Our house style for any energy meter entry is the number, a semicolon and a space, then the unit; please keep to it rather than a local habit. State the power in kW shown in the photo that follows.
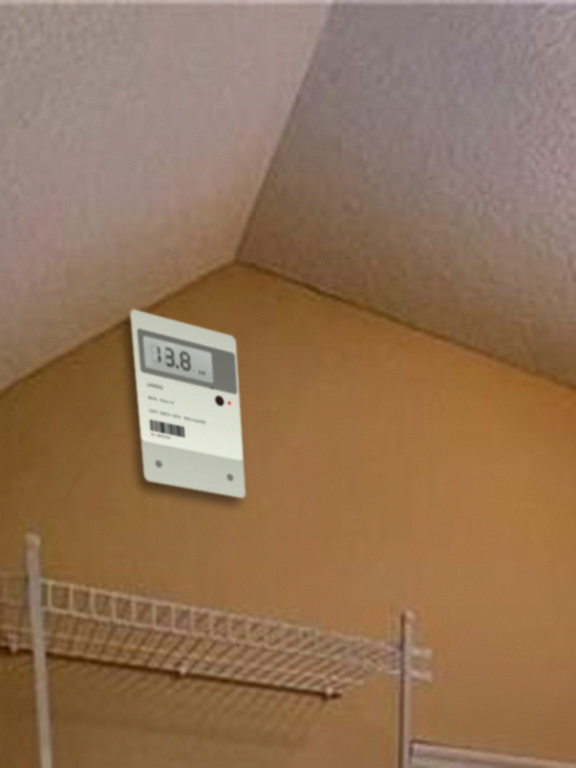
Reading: 13.8; kW
